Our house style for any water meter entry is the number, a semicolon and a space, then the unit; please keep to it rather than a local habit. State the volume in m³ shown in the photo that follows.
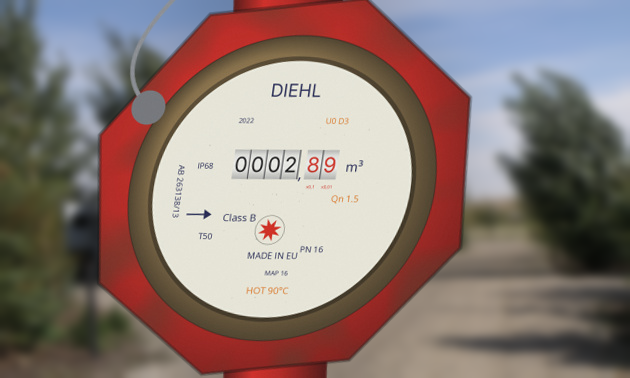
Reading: 2.89; m³
